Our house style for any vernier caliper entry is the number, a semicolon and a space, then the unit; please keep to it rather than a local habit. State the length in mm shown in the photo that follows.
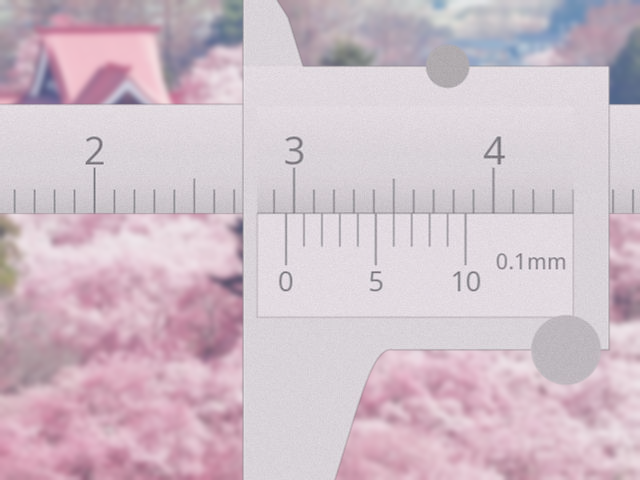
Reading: 29.6; mm
